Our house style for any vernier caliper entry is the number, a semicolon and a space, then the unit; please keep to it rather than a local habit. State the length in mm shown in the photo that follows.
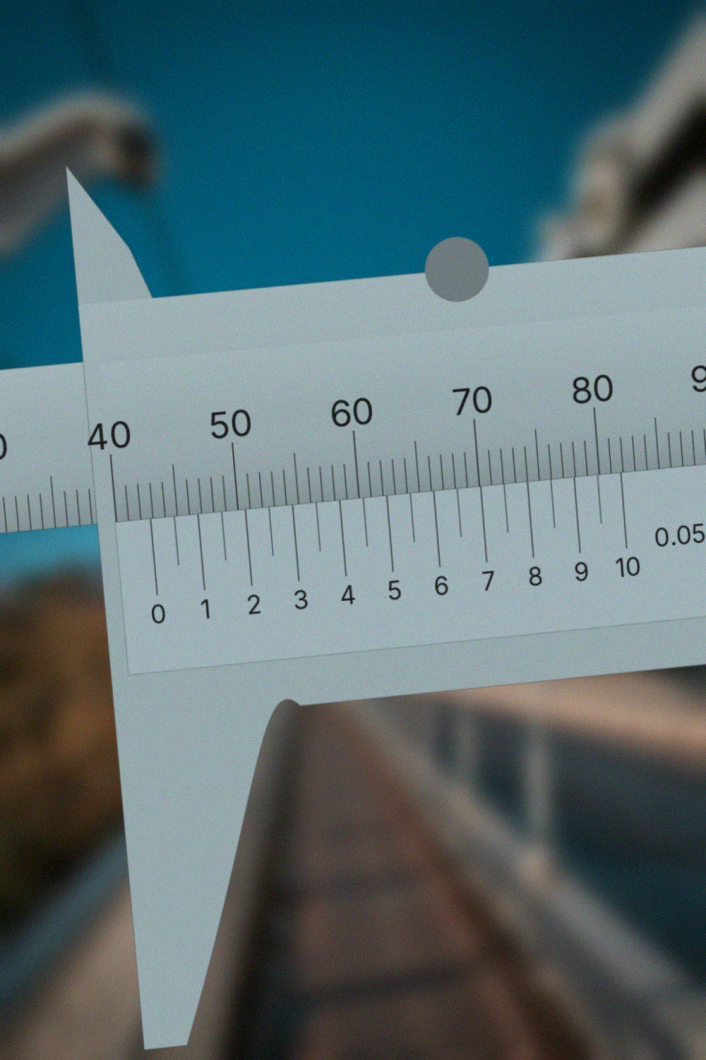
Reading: 42.8; mm
